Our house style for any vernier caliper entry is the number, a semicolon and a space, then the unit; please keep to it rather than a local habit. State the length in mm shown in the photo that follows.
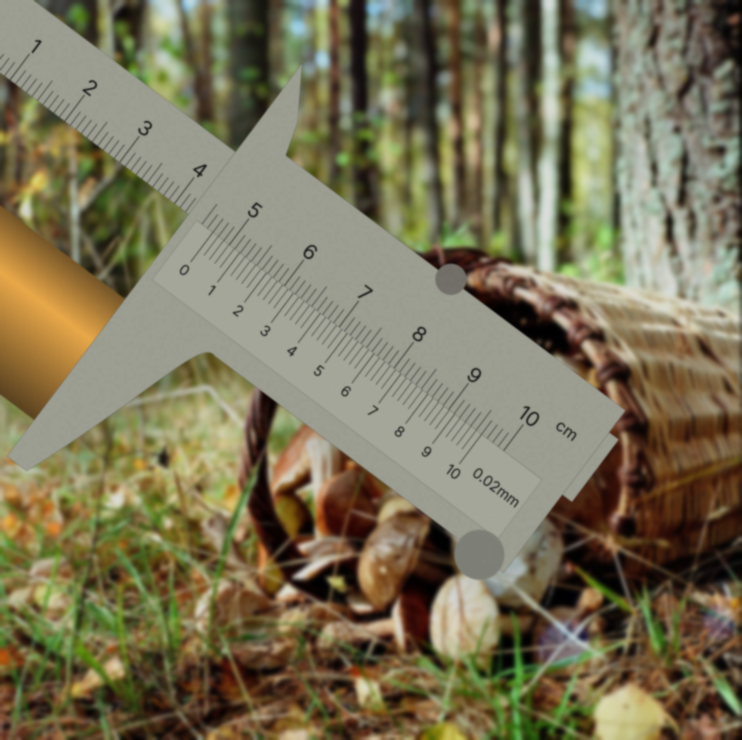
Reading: 47.0; mm
